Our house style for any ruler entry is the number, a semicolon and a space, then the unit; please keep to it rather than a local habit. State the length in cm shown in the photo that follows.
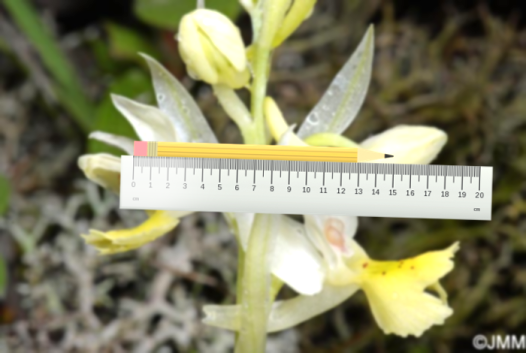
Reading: 15; cm
